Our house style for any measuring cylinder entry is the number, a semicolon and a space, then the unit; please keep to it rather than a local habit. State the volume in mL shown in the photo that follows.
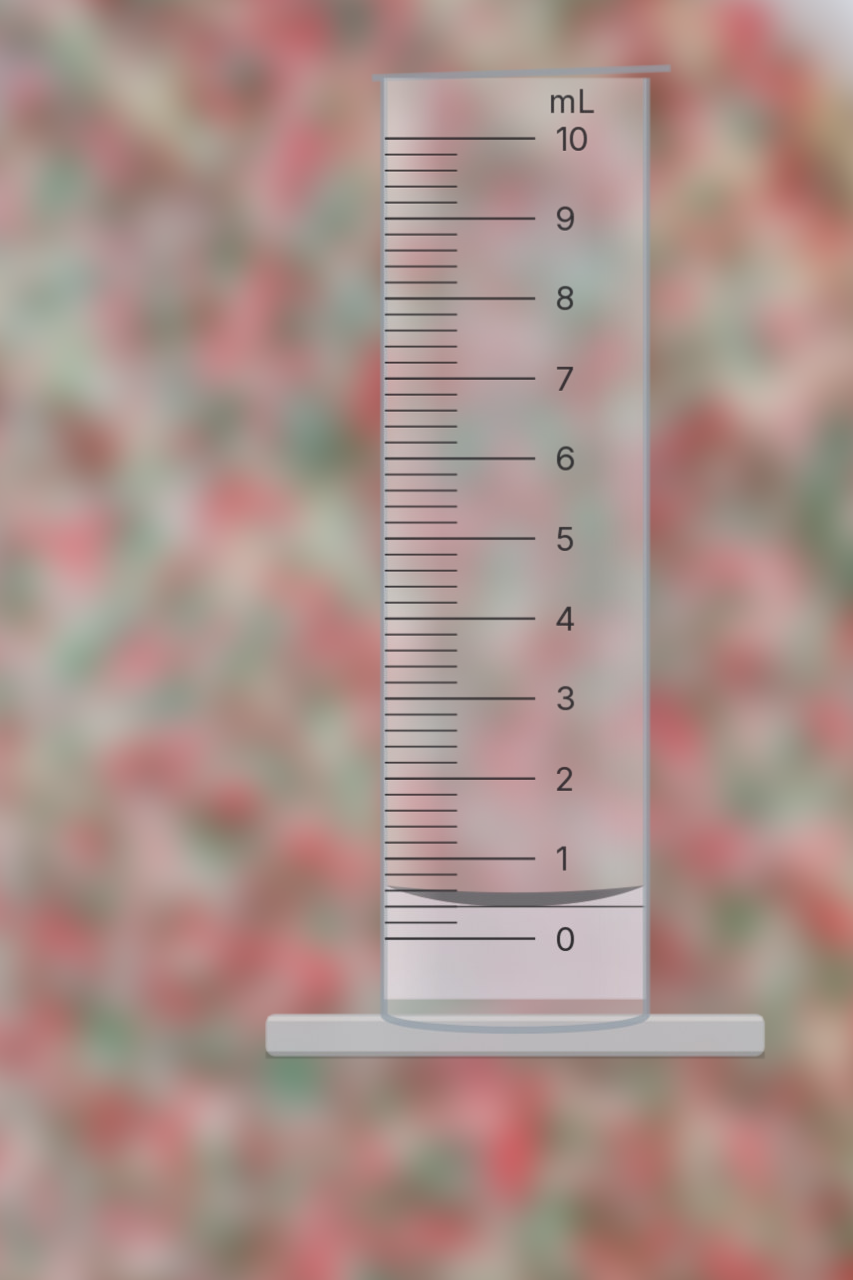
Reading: 0.4; mL
